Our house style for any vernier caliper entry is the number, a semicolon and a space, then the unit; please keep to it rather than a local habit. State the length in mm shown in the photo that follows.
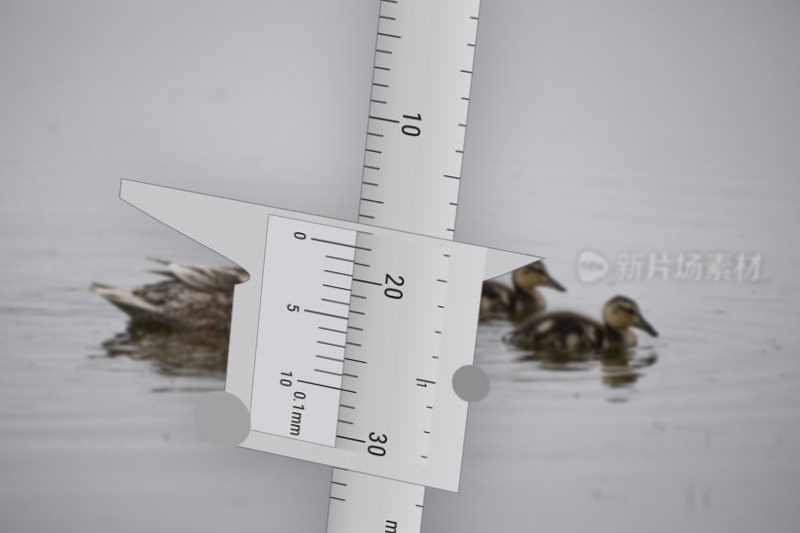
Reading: 18.0; mm
